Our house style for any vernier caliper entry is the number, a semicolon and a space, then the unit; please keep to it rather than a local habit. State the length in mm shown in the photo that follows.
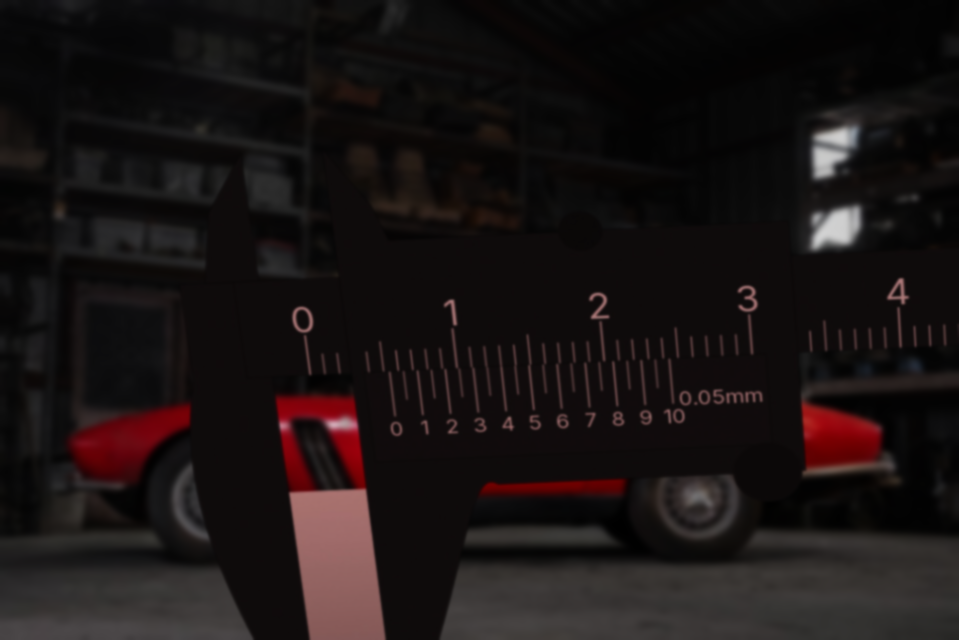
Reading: 5.4; mm
